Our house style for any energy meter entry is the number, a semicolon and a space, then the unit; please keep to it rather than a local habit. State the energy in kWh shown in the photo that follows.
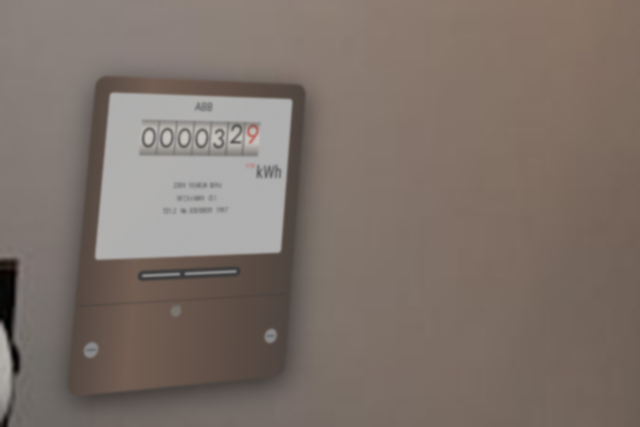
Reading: 32.9; kWh
